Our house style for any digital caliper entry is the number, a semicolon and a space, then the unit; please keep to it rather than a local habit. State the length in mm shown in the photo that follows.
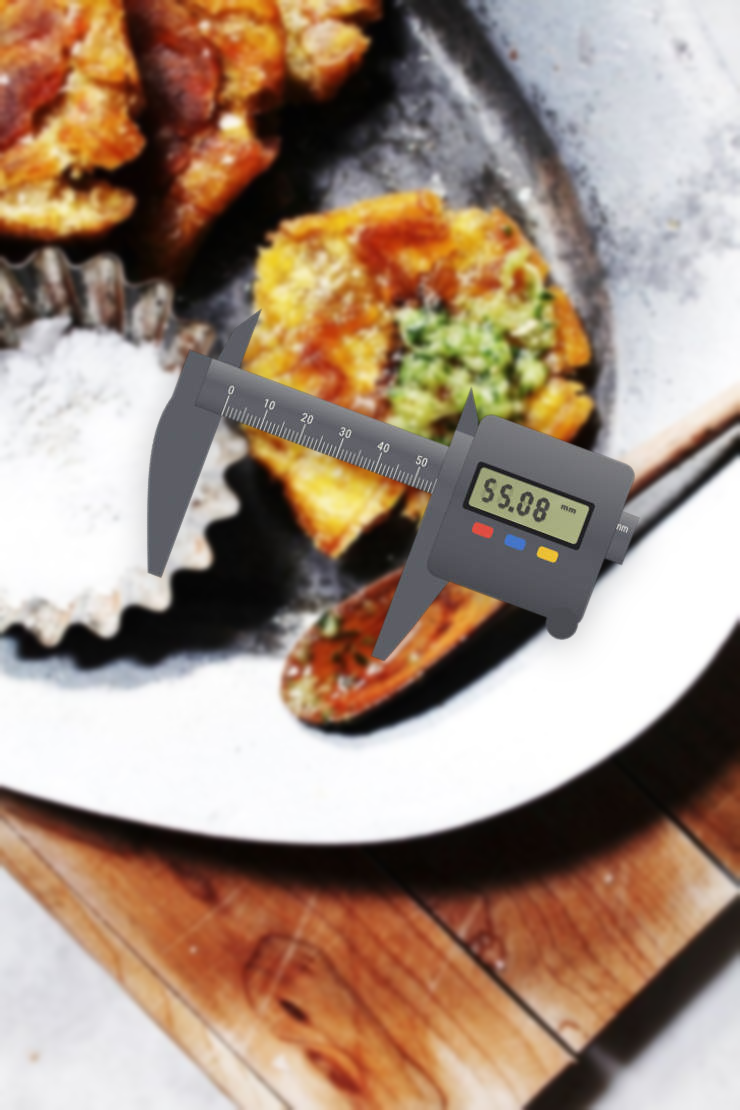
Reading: 55.08; mm
